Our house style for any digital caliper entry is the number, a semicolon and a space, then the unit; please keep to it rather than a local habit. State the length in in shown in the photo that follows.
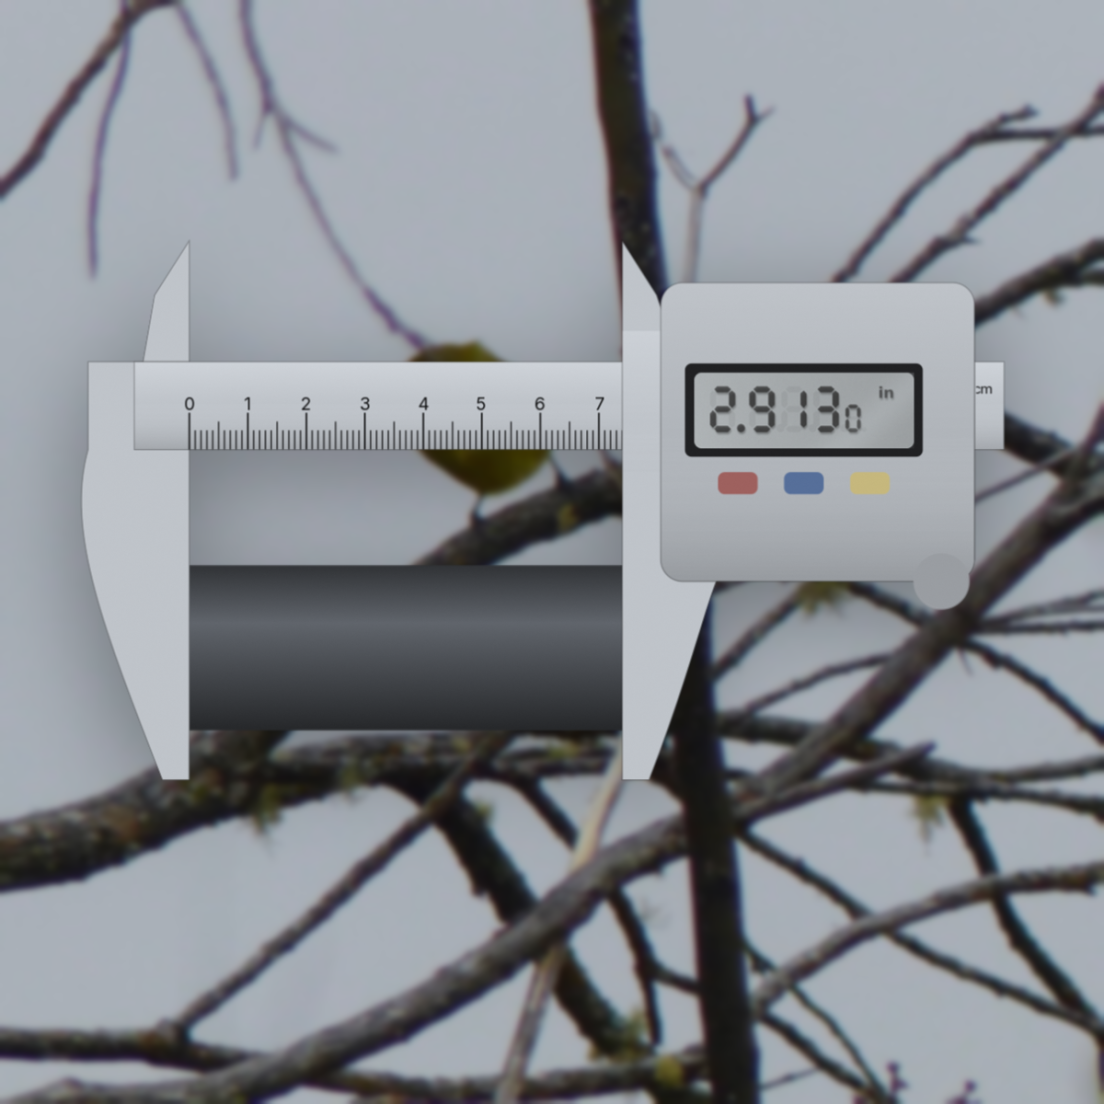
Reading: 2.9130; in
